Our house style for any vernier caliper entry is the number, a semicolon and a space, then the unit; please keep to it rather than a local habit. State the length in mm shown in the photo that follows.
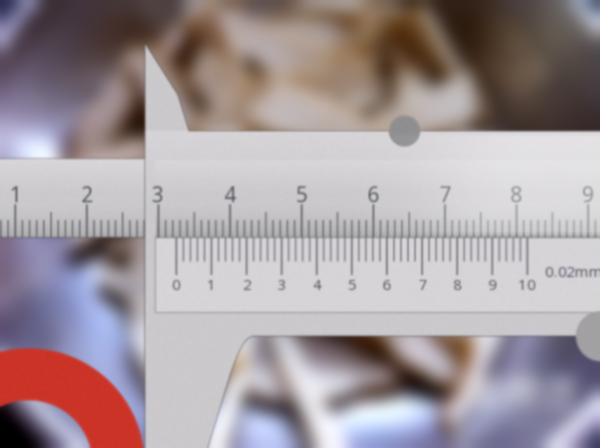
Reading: 32.5; mm
